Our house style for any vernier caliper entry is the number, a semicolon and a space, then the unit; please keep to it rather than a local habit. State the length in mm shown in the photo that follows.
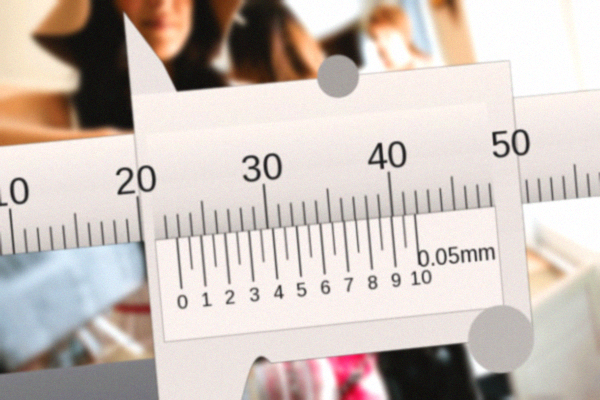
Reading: 22.8; mm
